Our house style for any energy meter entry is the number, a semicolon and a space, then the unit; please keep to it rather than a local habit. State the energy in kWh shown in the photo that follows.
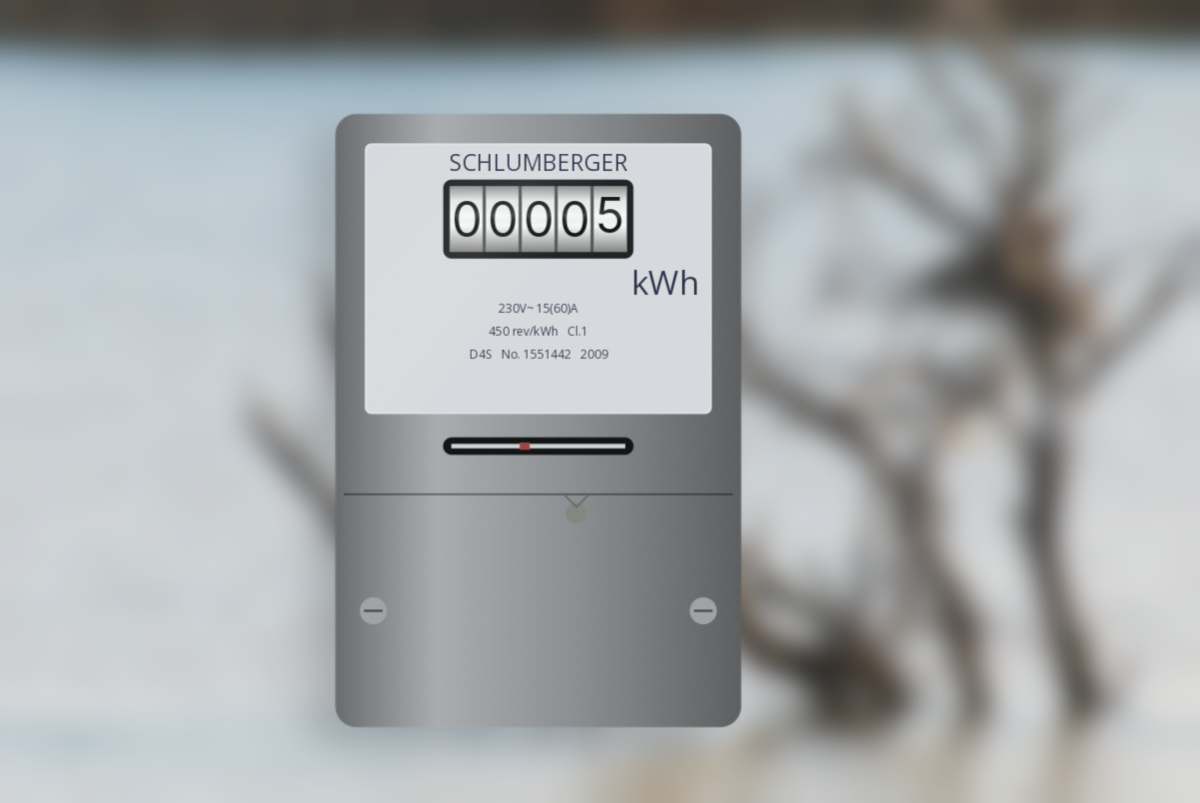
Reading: 5; kWh
